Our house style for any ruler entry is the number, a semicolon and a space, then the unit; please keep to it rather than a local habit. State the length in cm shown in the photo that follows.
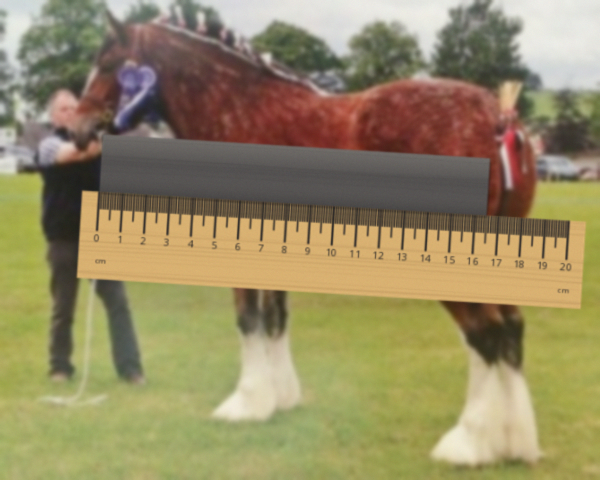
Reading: 16.5; cm
